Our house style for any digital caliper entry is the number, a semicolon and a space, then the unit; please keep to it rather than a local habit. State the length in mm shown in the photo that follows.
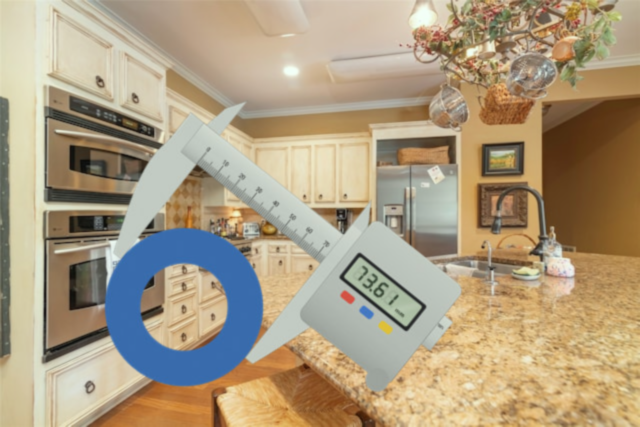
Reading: 73.61; mm
